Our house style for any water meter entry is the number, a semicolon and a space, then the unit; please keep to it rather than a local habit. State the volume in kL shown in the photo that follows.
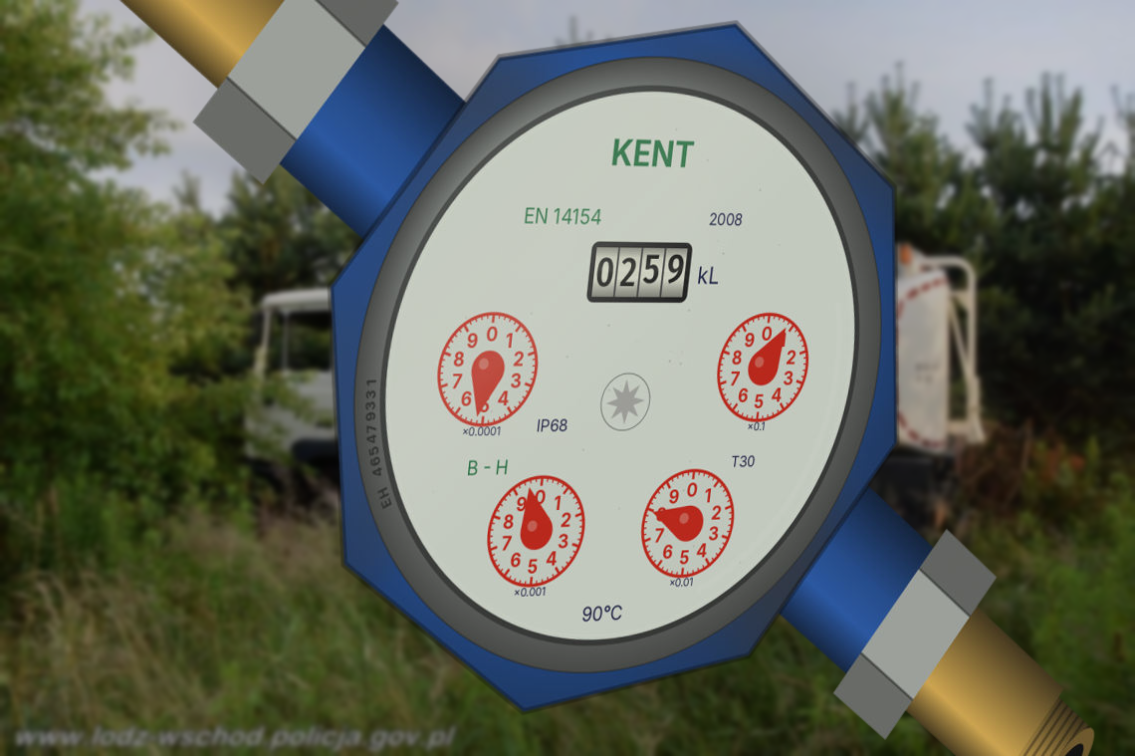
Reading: 259.0795; kL
